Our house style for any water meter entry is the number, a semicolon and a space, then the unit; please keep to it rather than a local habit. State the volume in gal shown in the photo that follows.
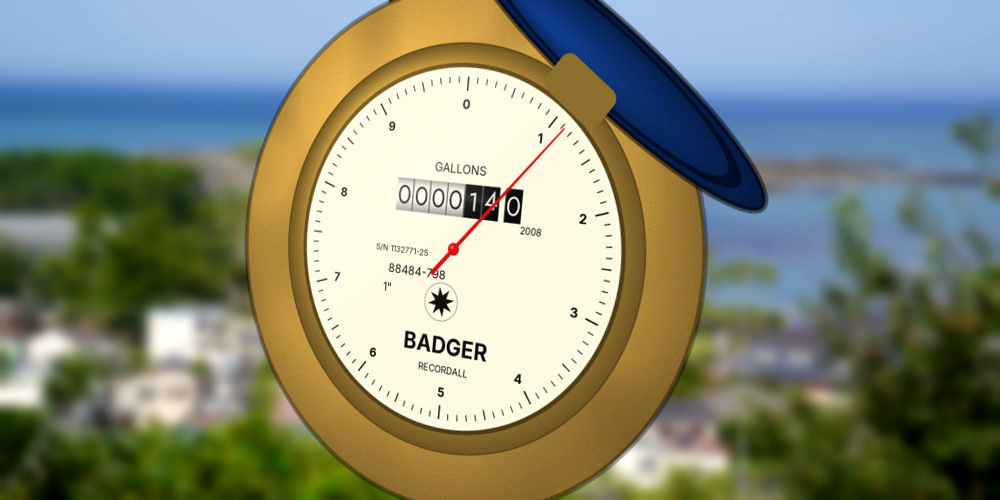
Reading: 141.1; gal
